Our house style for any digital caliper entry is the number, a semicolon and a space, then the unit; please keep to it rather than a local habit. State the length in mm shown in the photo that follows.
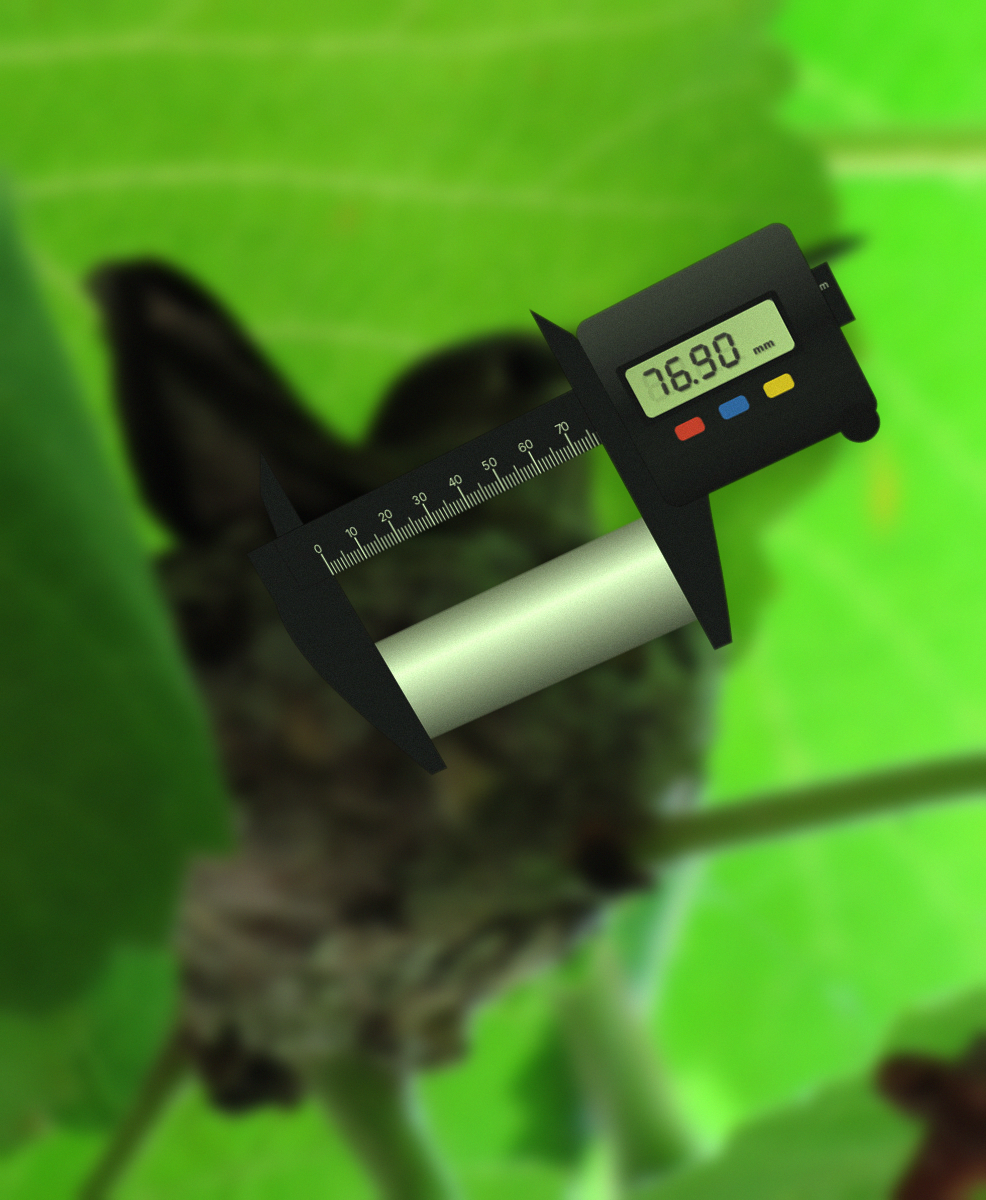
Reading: 76.90; mm
